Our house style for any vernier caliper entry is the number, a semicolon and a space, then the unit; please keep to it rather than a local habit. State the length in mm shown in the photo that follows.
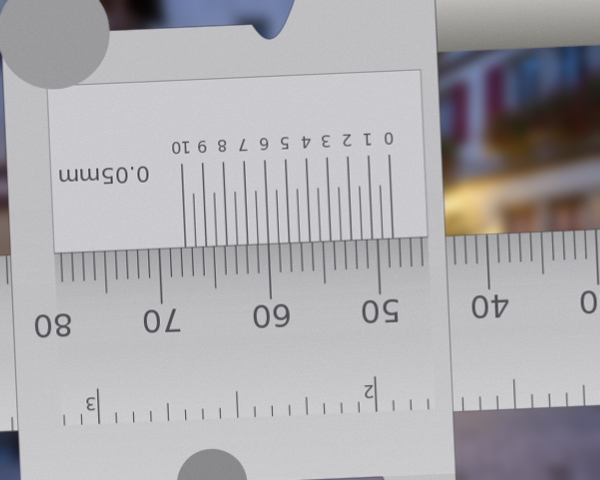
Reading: 48.6; mm
